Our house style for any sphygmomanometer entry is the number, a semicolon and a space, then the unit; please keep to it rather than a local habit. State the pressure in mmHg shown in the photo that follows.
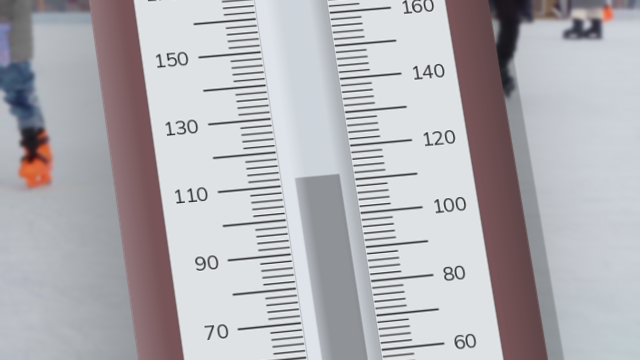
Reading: 112; mmHg
